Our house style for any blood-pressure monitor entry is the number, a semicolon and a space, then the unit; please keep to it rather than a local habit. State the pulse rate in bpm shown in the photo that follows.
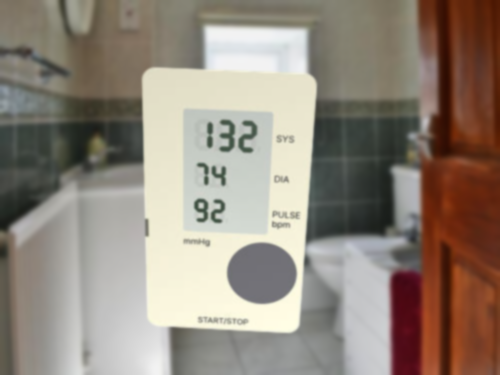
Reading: 92; bpm
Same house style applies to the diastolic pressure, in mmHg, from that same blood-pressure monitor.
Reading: 74; mmHg
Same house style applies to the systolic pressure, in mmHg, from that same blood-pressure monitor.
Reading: 132; mmHg
